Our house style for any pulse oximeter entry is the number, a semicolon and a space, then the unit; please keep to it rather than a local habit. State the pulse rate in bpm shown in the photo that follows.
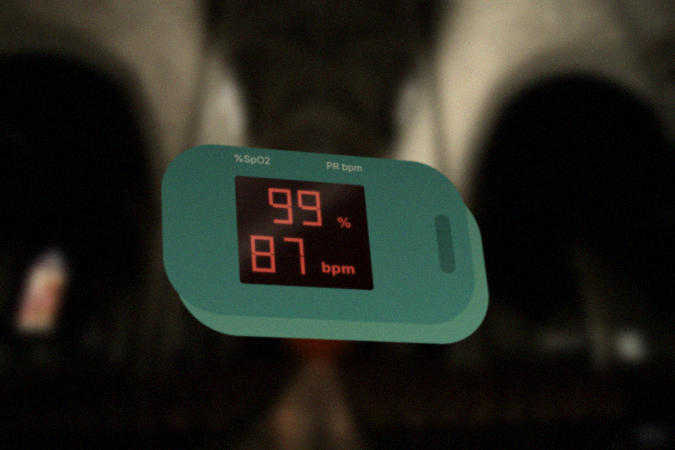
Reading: 87; bpm
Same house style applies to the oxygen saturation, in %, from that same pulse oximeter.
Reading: 99; %
